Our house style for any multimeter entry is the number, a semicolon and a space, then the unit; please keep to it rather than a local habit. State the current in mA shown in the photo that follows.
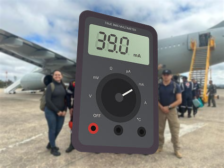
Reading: 39.0; mA
